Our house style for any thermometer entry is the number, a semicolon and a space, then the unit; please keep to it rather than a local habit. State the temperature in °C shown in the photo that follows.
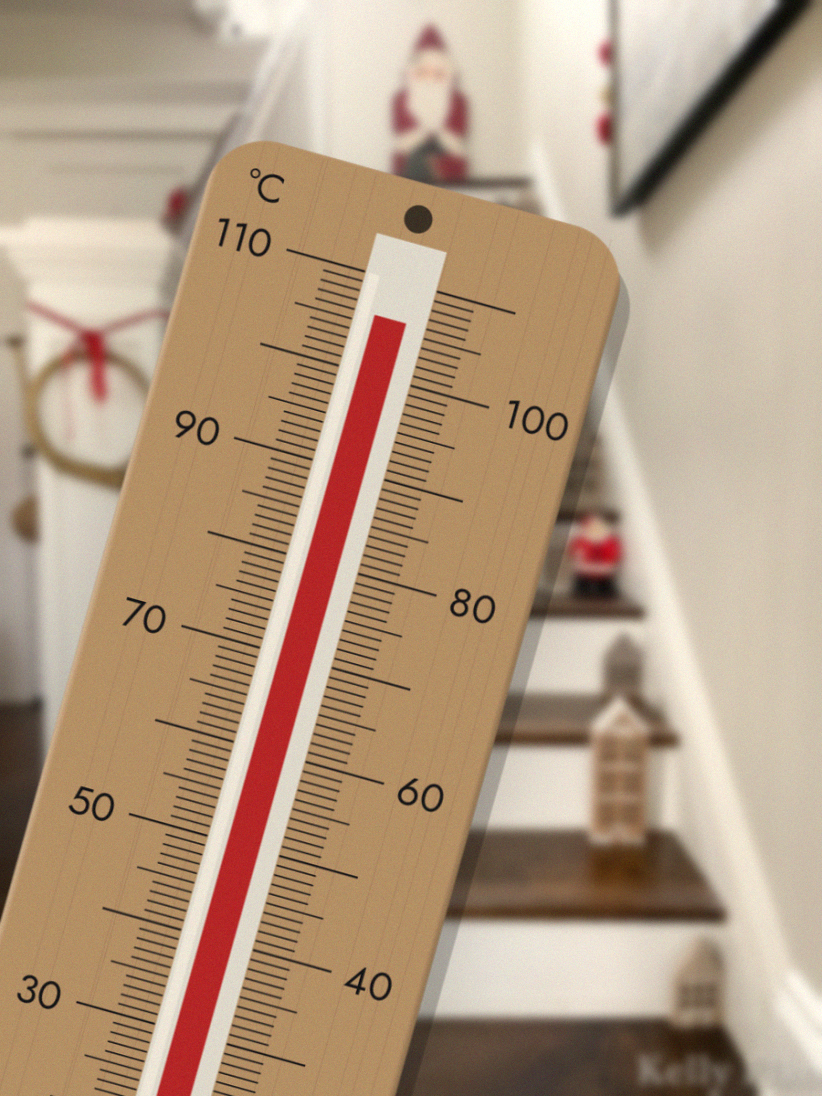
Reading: 106; °C
